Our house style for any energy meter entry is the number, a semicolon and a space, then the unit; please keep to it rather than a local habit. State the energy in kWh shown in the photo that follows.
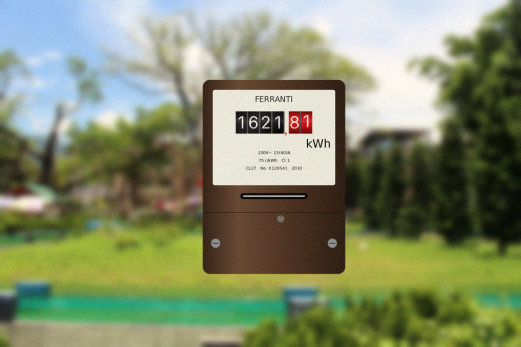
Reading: 1621.81; kWh
